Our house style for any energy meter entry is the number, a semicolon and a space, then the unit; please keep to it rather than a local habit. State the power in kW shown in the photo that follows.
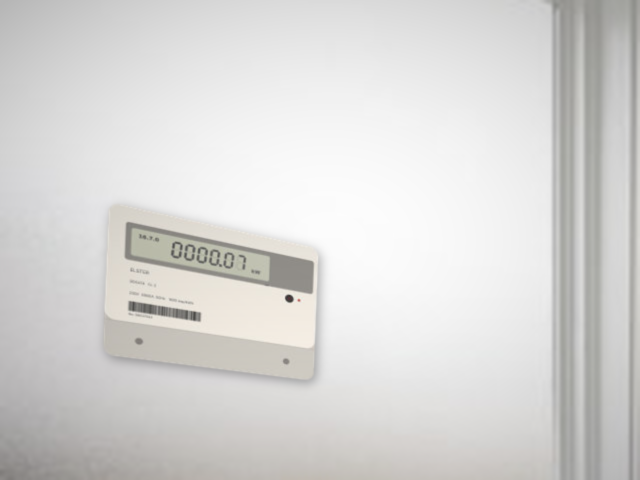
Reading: 0.07; kW
